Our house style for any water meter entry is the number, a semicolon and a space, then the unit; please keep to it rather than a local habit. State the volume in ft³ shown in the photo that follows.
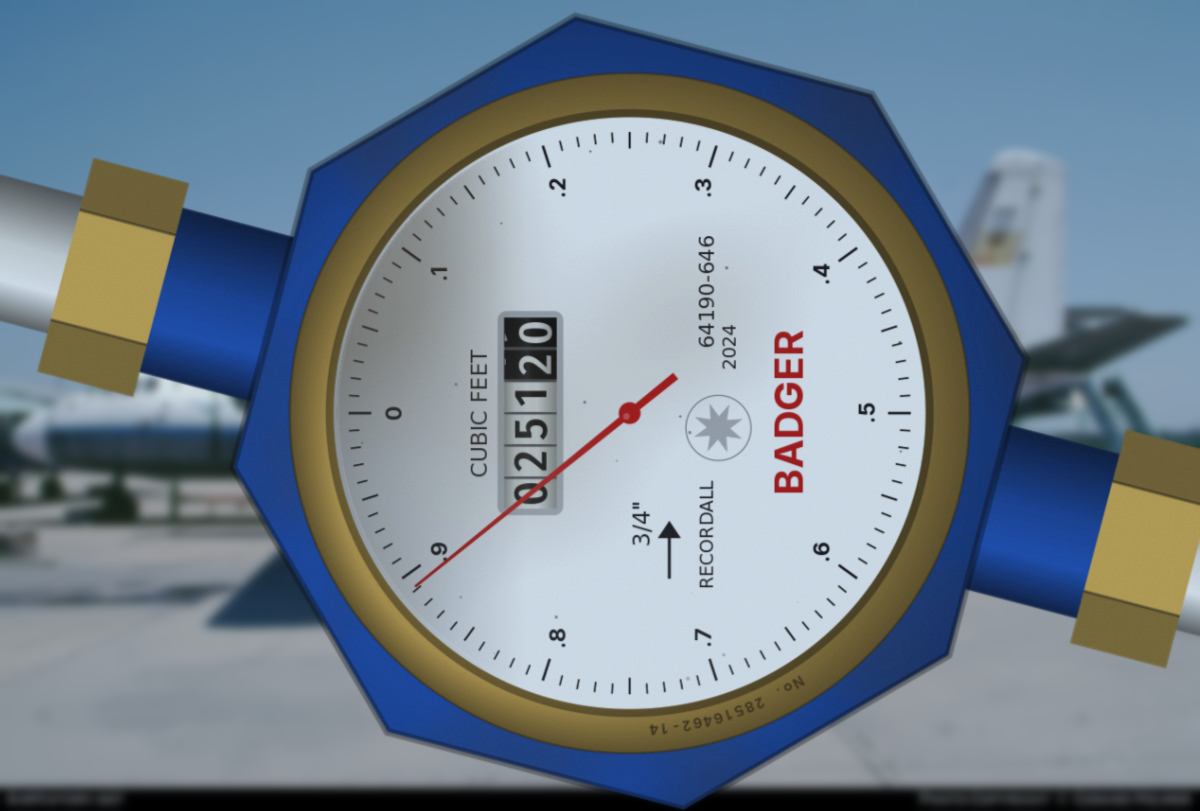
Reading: 25119.89; ft³
